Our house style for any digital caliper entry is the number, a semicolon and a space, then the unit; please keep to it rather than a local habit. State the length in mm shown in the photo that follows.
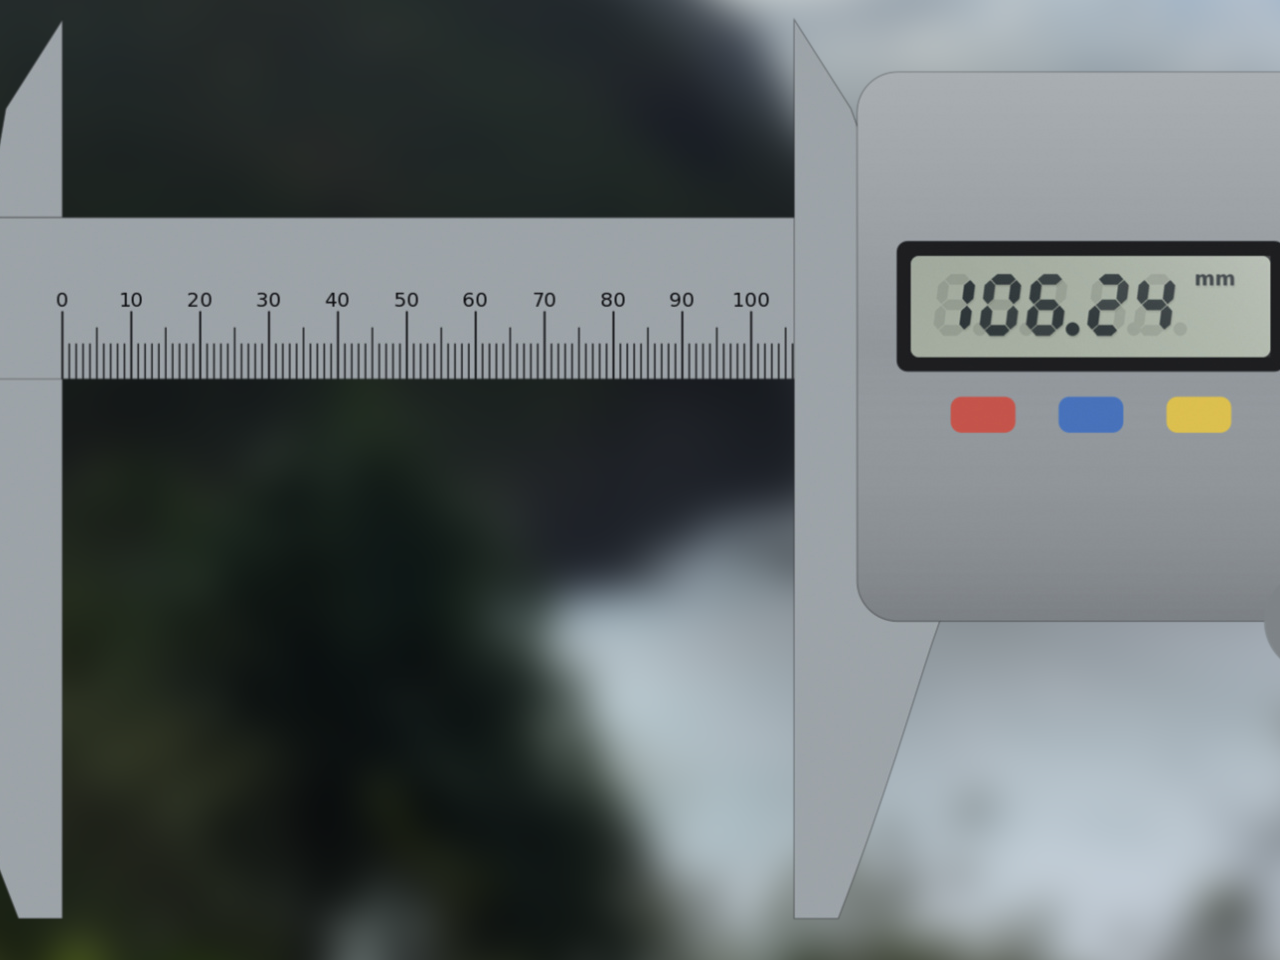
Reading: 106.24; mm
